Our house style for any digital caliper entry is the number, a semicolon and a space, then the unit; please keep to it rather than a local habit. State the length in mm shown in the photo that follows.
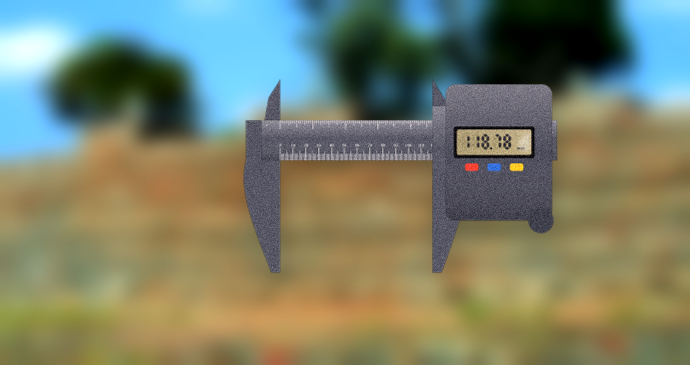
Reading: 118.78; mm
